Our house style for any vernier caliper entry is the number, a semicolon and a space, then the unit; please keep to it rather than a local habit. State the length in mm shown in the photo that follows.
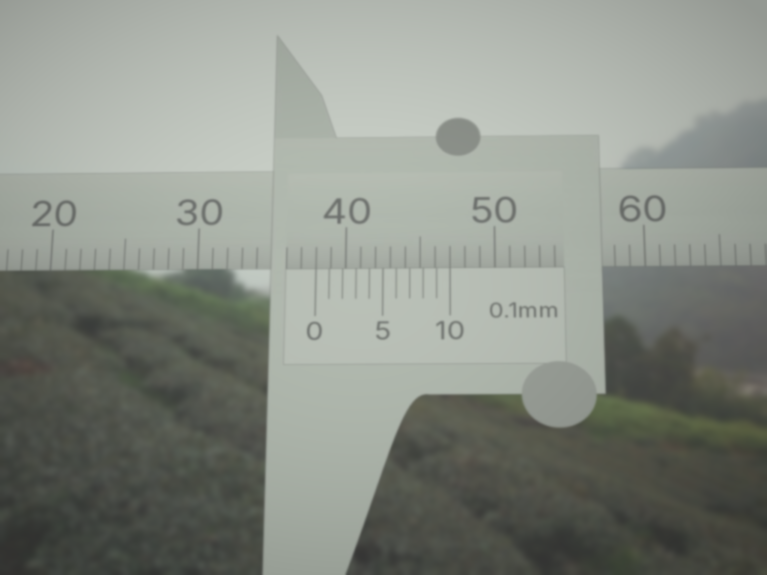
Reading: 38.0; mm
